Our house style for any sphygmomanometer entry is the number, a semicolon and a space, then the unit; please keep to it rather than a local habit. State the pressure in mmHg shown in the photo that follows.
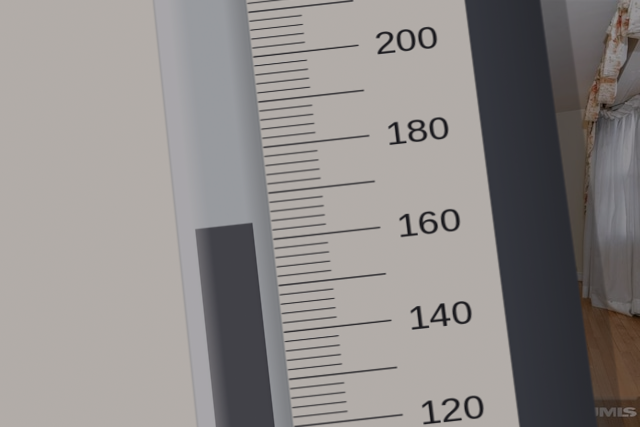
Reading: 164; mmHg
